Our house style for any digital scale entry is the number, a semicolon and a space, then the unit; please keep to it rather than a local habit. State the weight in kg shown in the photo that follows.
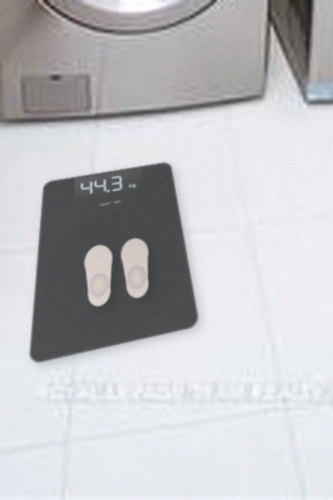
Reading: 44.3; kg
